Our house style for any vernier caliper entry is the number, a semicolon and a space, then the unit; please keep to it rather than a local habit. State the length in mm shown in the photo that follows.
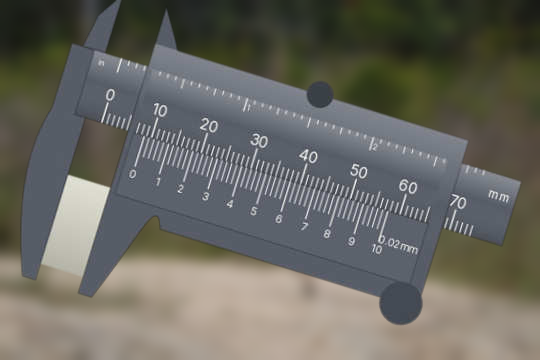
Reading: 8.6; mm
